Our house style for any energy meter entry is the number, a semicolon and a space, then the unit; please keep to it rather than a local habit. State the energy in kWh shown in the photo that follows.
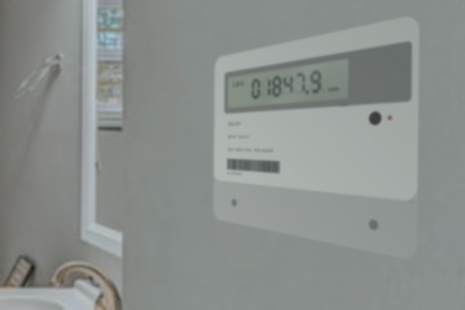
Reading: 1847.9; kWh
